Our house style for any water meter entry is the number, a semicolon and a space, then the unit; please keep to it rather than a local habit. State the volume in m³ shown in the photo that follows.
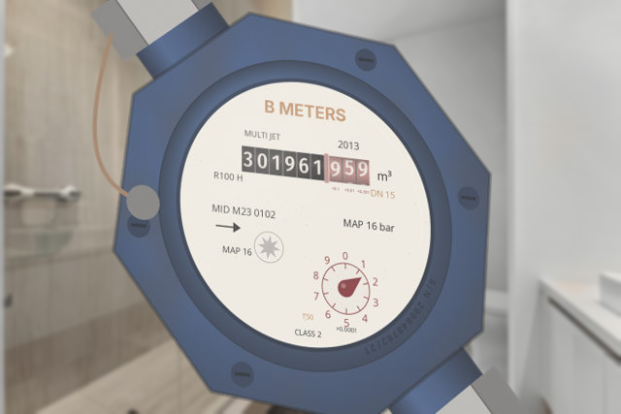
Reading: 301961.9591; m³
